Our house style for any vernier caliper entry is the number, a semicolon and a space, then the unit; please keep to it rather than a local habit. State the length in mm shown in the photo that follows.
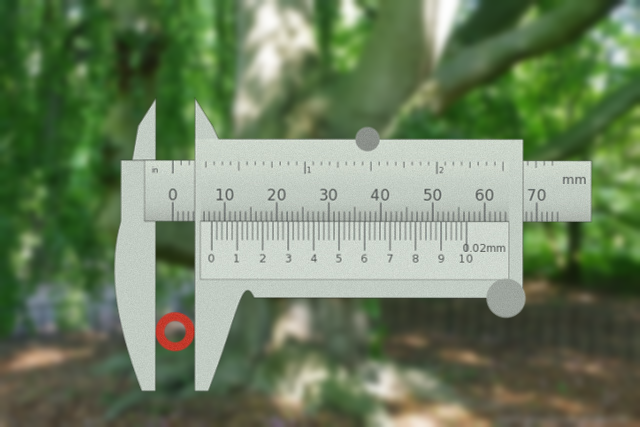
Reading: 7.5; mm
